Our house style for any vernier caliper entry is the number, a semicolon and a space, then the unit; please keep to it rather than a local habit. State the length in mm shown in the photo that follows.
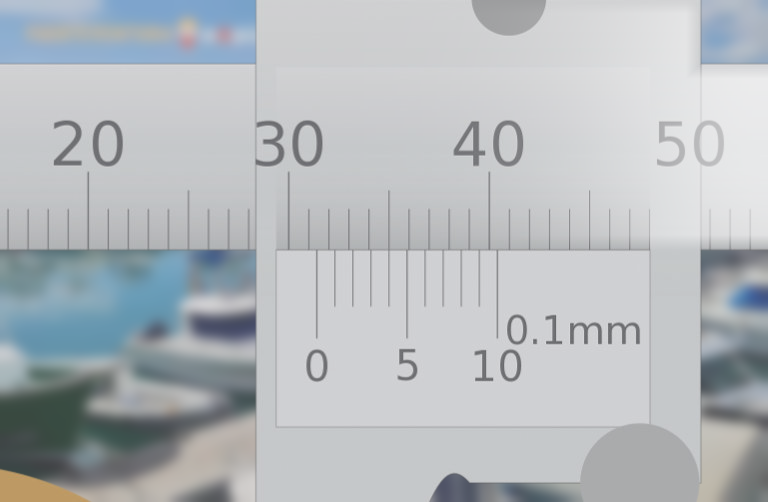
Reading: 31.4; mm
